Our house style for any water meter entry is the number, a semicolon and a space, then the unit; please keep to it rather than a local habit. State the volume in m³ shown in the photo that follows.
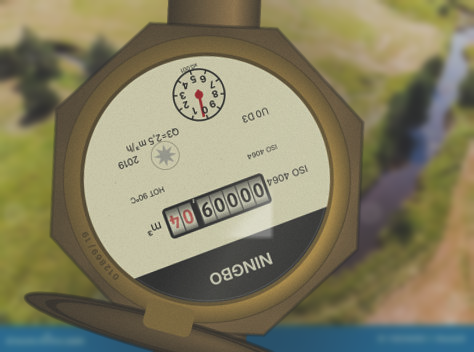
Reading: 9.040; m³
